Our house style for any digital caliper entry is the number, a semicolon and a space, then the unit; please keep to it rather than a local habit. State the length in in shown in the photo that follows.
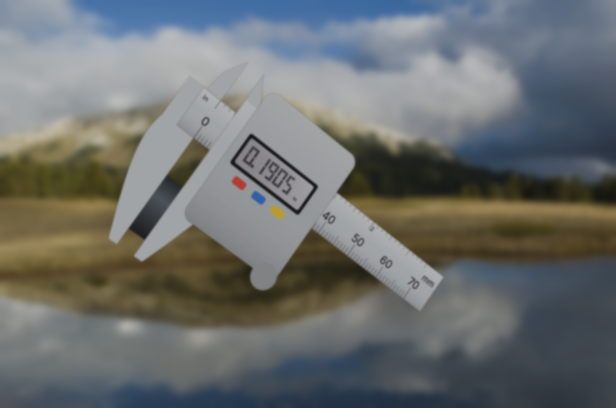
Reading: 0.1905; in
